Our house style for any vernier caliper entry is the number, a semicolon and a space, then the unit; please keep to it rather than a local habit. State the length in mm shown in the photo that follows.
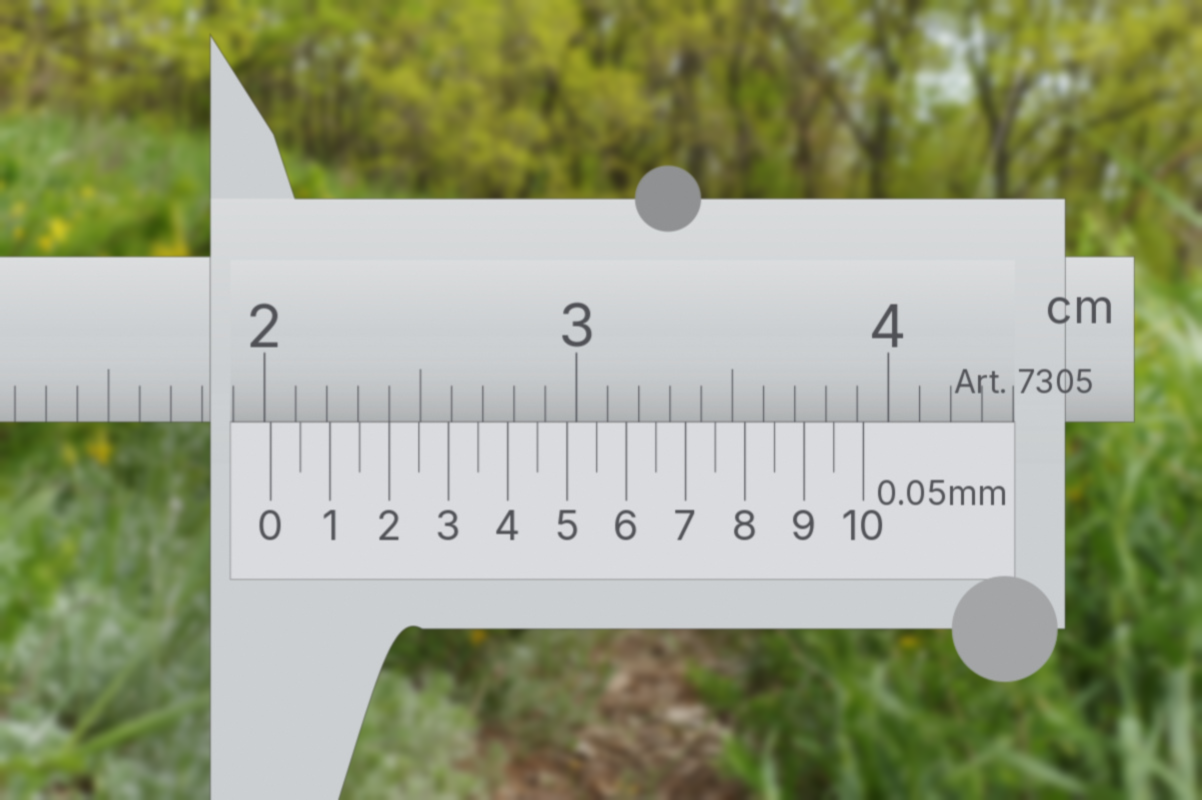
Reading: 20.20; mm
